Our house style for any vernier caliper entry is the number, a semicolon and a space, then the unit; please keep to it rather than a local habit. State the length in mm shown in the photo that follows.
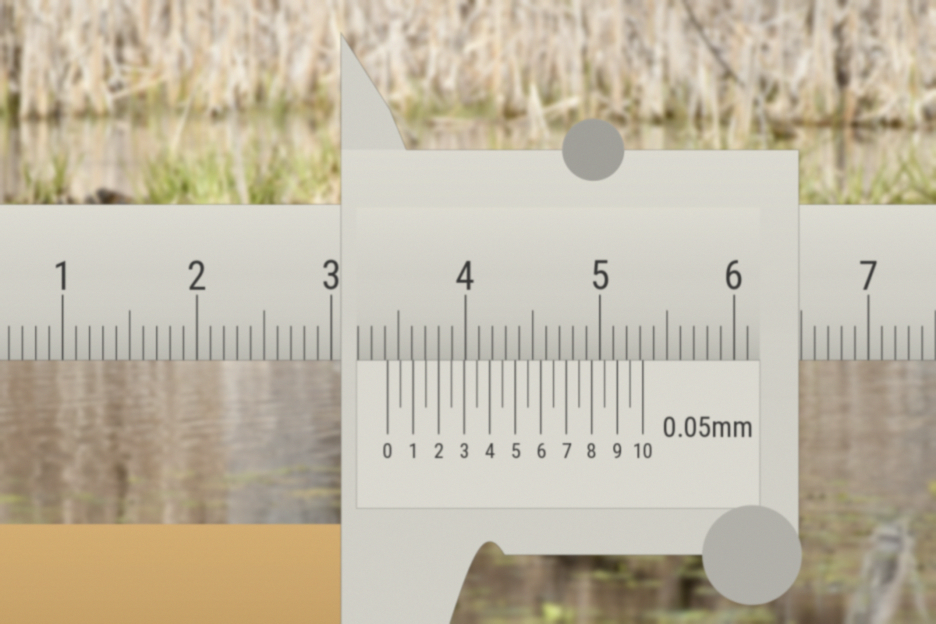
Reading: 34.2; mm
